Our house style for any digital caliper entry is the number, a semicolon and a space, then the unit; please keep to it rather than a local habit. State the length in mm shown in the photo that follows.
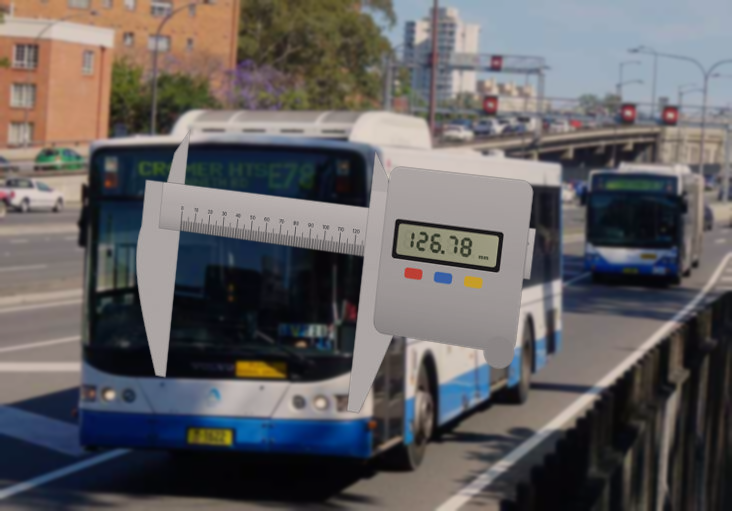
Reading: 126.78; mm
